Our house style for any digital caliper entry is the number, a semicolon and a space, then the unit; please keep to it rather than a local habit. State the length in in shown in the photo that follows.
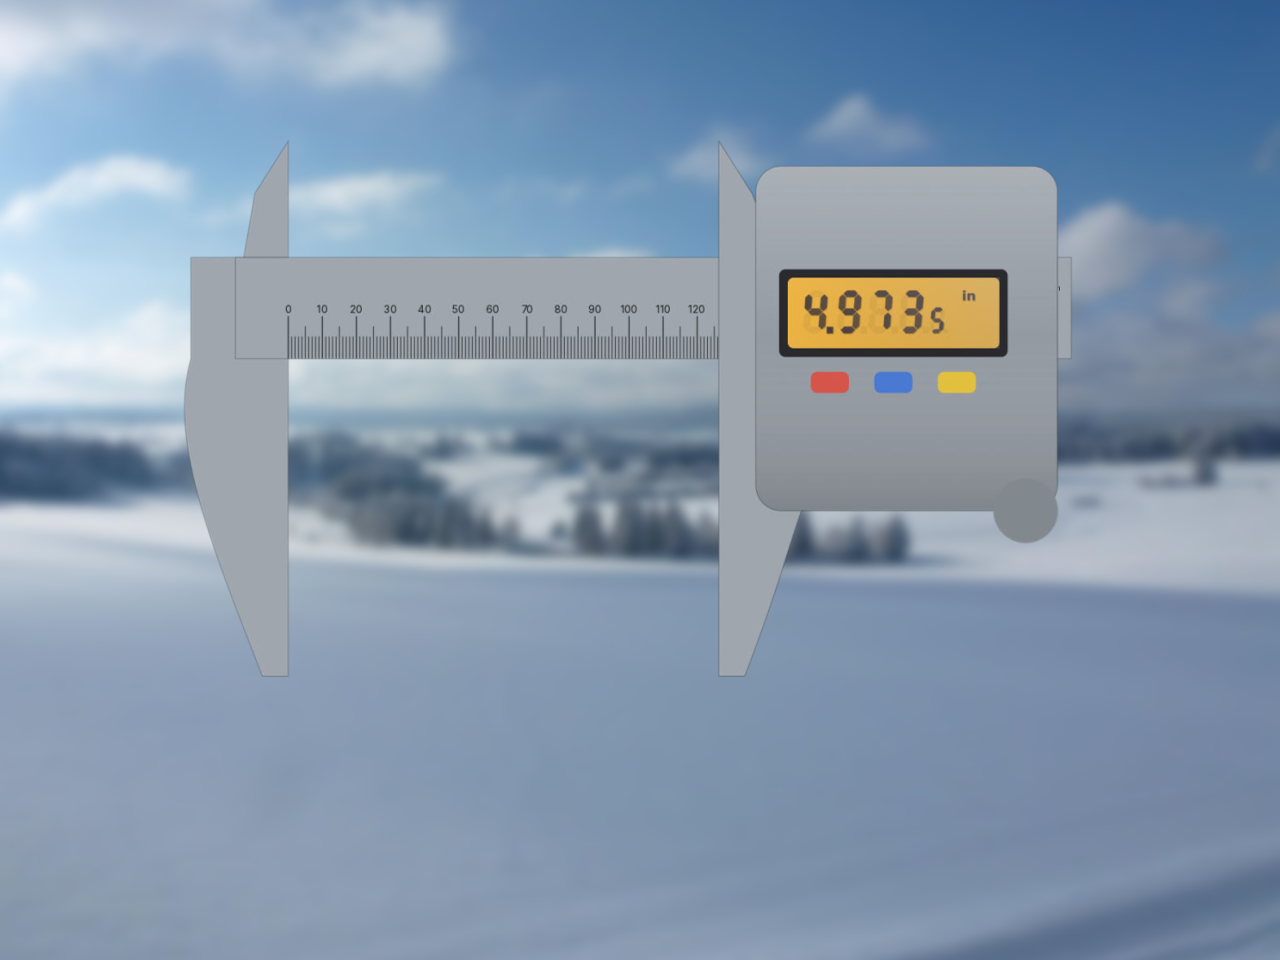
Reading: 4.9735; in
